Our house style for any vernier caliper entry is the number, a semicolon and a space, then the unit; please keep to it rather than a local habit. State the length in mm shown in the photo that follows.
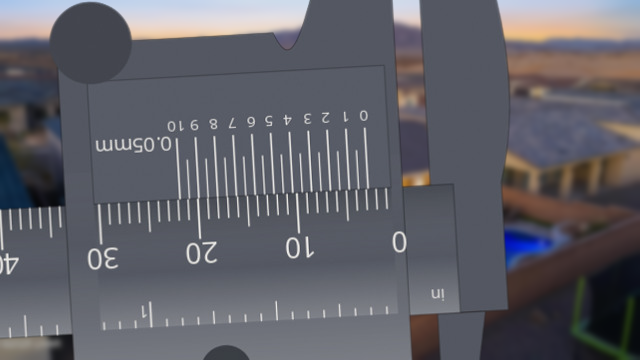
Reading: 2.8; mm
